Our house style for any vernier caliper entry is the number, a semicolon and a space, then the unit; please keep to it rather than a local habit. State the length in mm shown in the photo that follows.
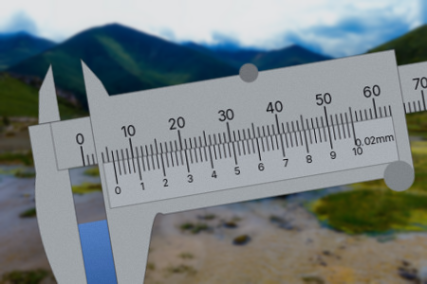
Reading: 6.0; mm
